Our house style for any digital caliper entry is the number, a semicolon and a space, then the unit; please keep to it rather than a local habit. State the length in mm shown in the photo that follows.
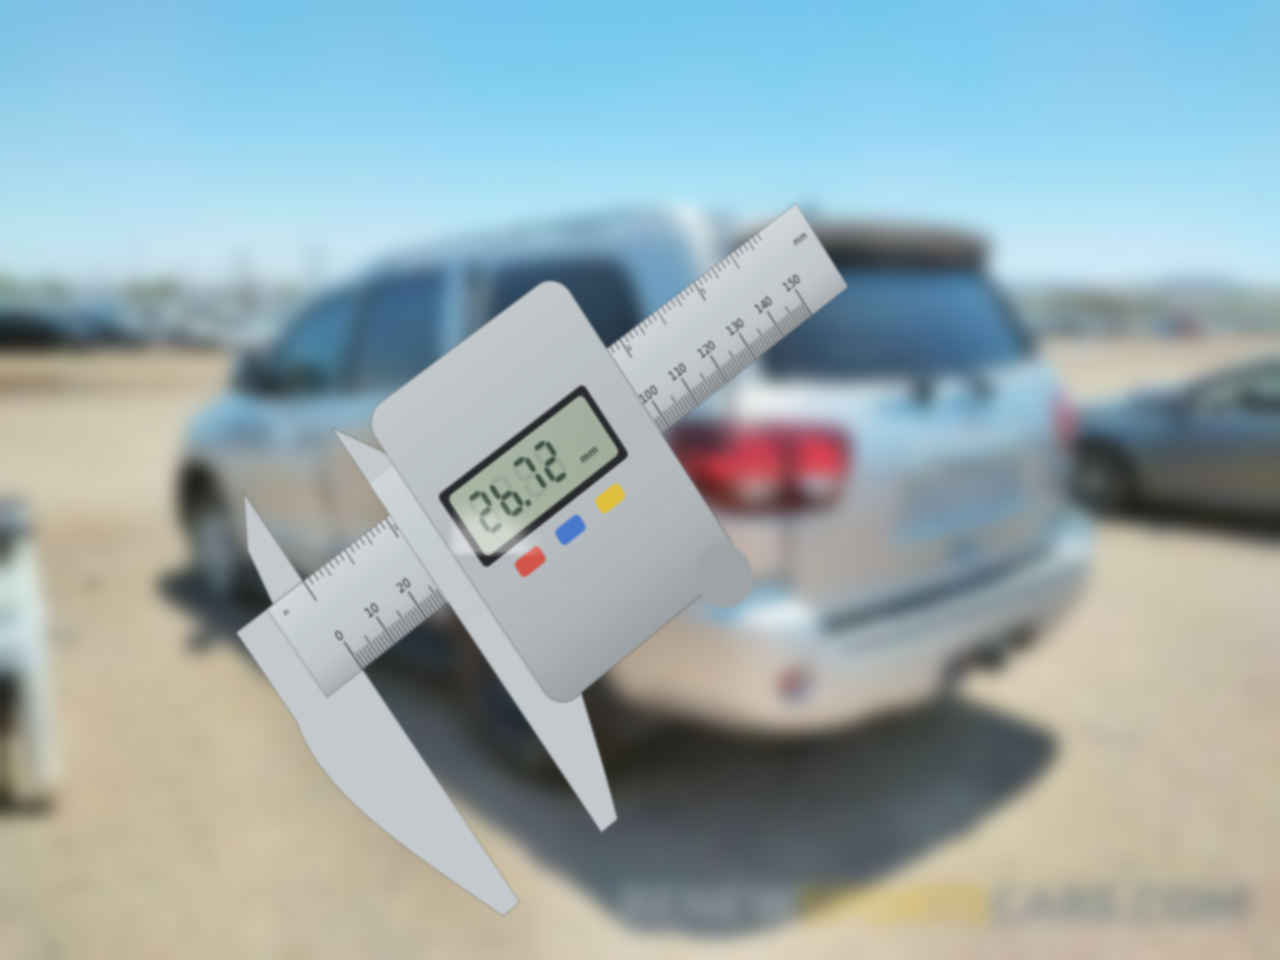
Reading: 26.72; mm
